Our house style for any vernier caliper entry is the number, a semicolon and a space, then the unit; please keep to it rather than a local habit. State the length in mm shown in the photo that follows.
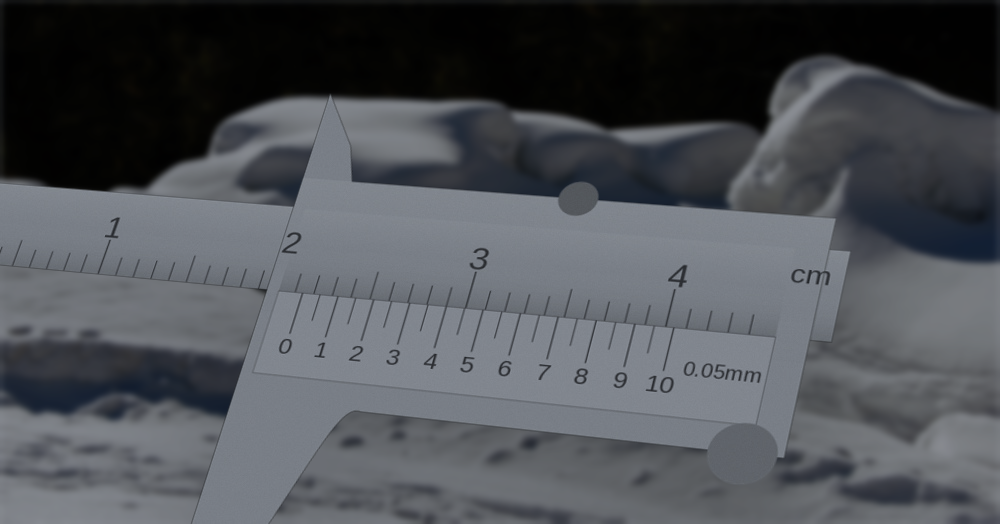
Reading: 21.4; mm
